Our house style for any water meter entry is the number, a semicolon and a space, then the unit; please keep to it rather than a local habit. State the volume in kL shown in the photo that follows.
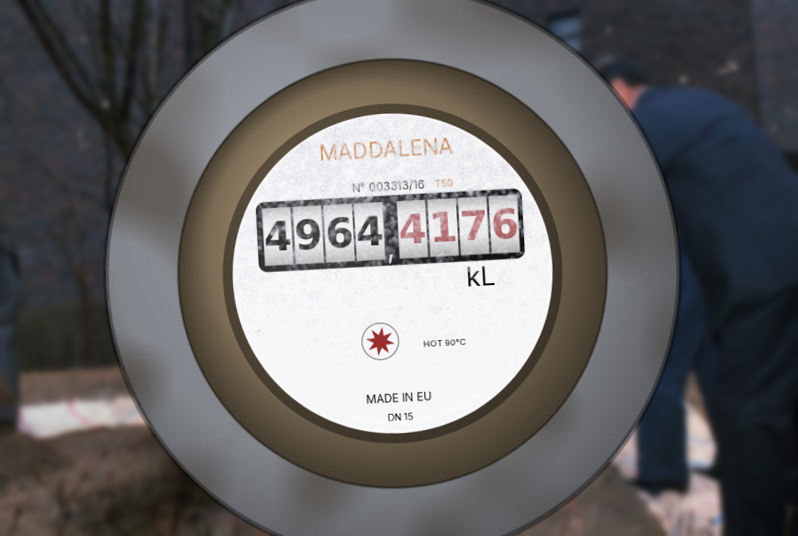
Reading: 4964.4176; kL
